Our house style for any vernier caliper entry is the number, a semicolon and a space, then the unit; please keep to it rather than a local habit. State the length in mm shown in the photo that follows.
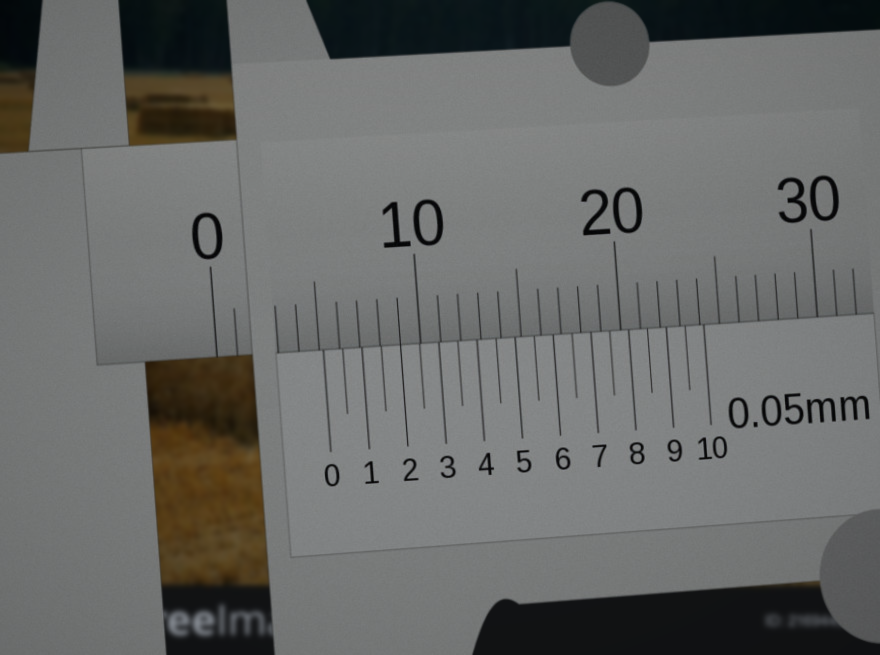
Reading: 5.2; mm
